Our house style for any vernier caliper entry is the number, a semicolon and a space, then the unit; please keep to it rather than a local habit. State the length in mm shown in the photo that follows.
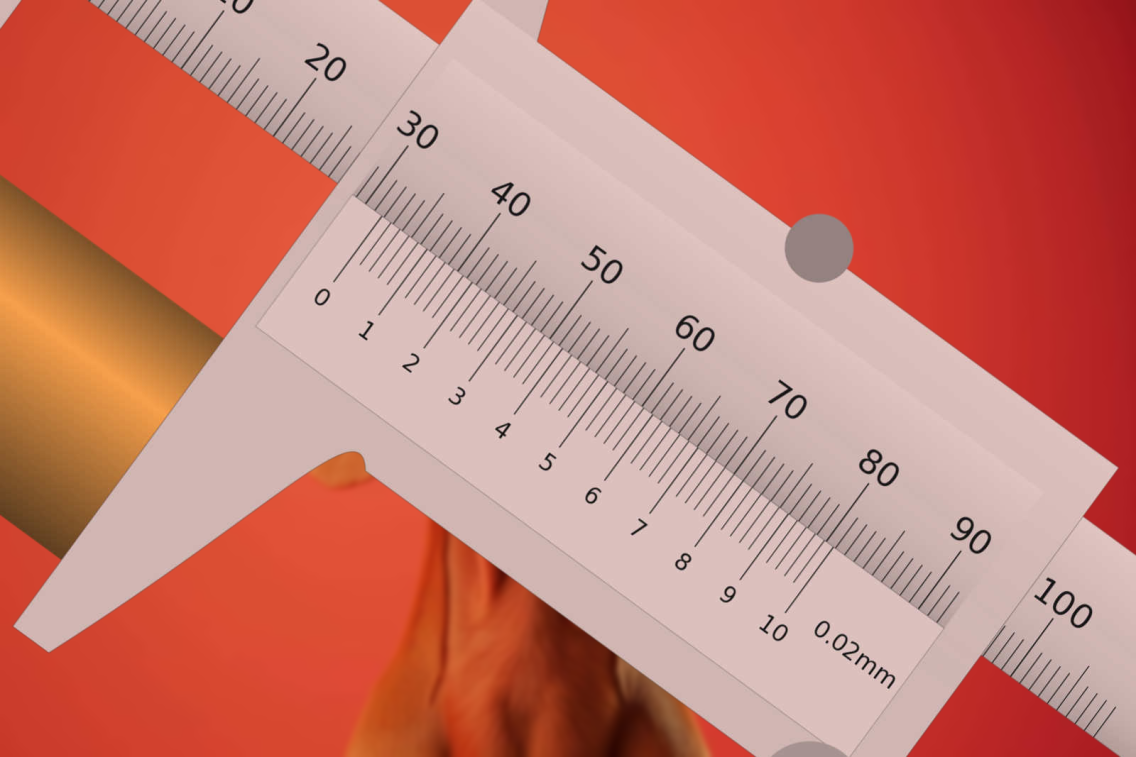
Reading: 31.8; mm
